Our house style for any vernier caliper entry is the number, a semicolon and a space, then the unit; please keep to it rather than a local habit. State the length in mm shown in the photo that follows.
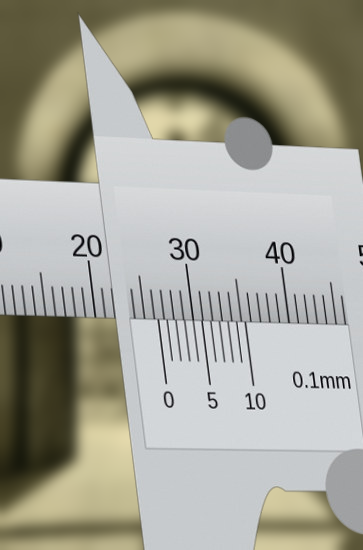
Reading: 26.4; mm
